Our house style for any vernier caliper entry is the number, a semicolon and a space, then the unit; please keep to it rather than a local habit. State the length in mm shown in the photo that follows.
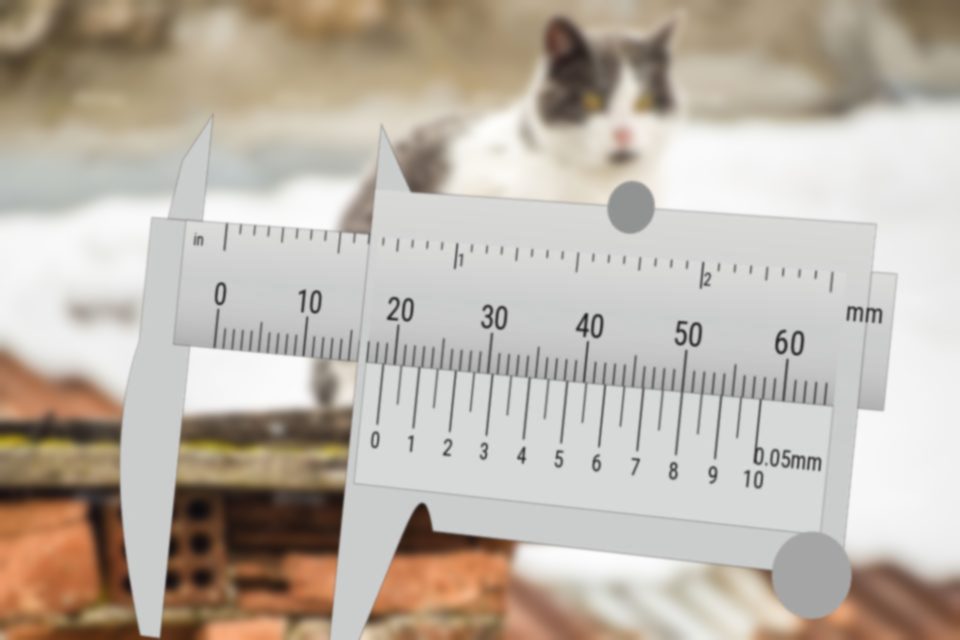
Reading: 18.8; mm
